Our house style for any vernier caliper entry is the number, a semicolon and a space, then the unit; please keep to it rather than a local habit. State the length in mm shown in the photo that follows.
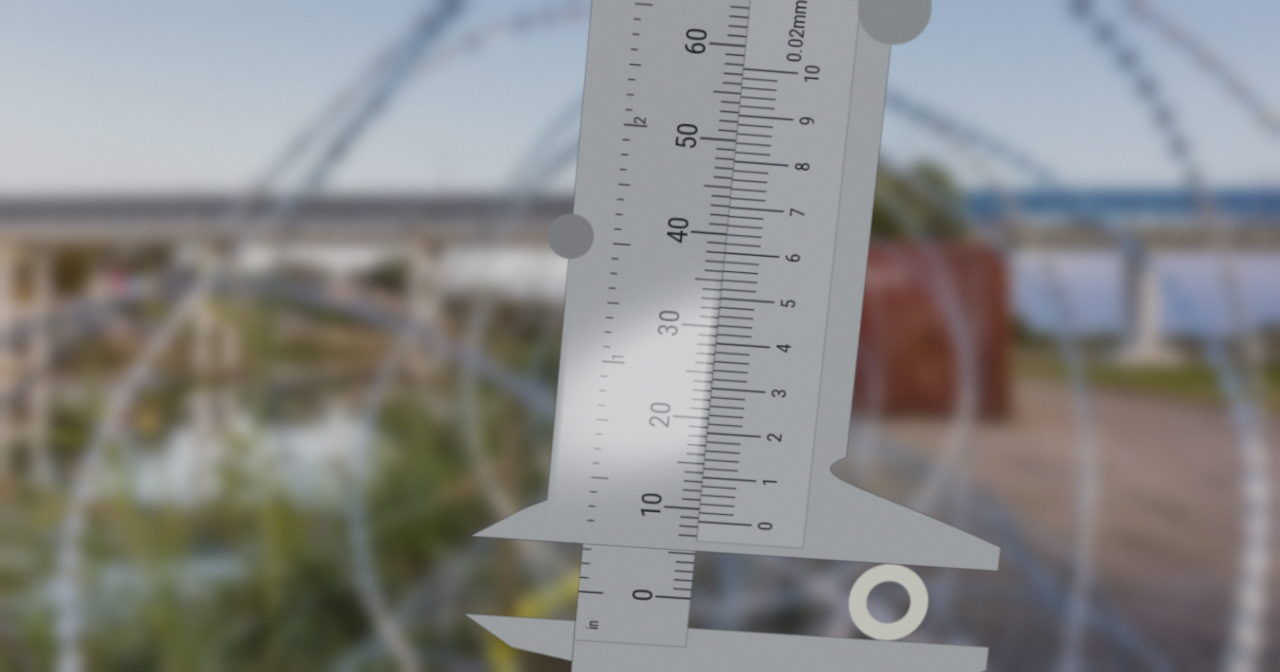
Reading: 8.6; mm
